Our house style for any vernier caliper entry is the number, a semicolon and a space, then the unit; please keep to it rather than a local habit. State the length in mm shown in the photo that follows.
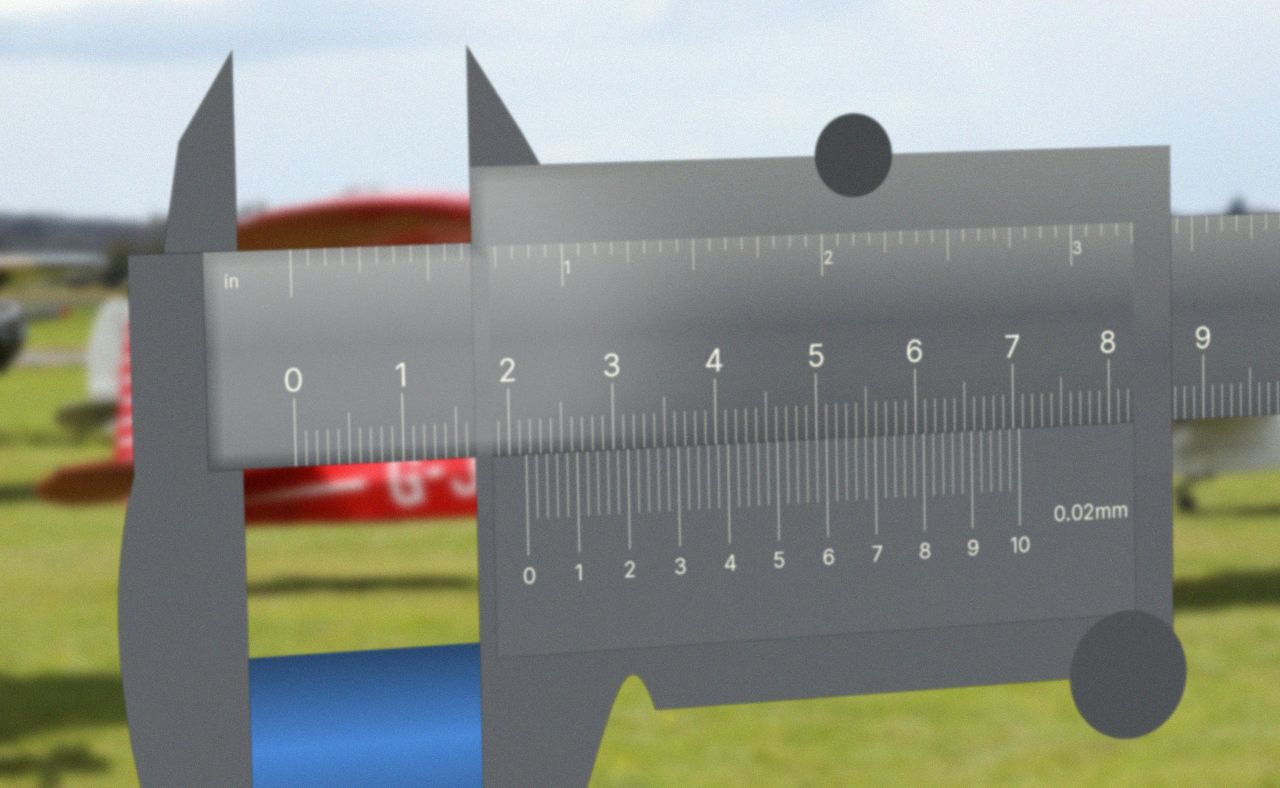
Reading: 21.6; mm
